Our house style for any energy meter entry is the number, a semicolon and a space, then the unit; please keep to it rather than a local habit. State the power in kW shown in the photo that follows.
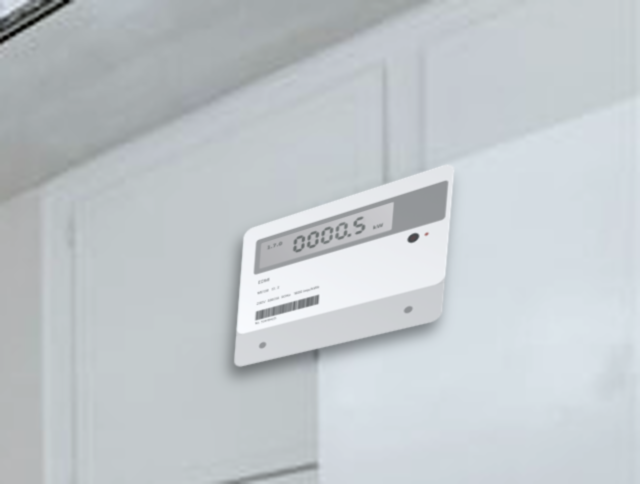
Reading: 0.5; kW
